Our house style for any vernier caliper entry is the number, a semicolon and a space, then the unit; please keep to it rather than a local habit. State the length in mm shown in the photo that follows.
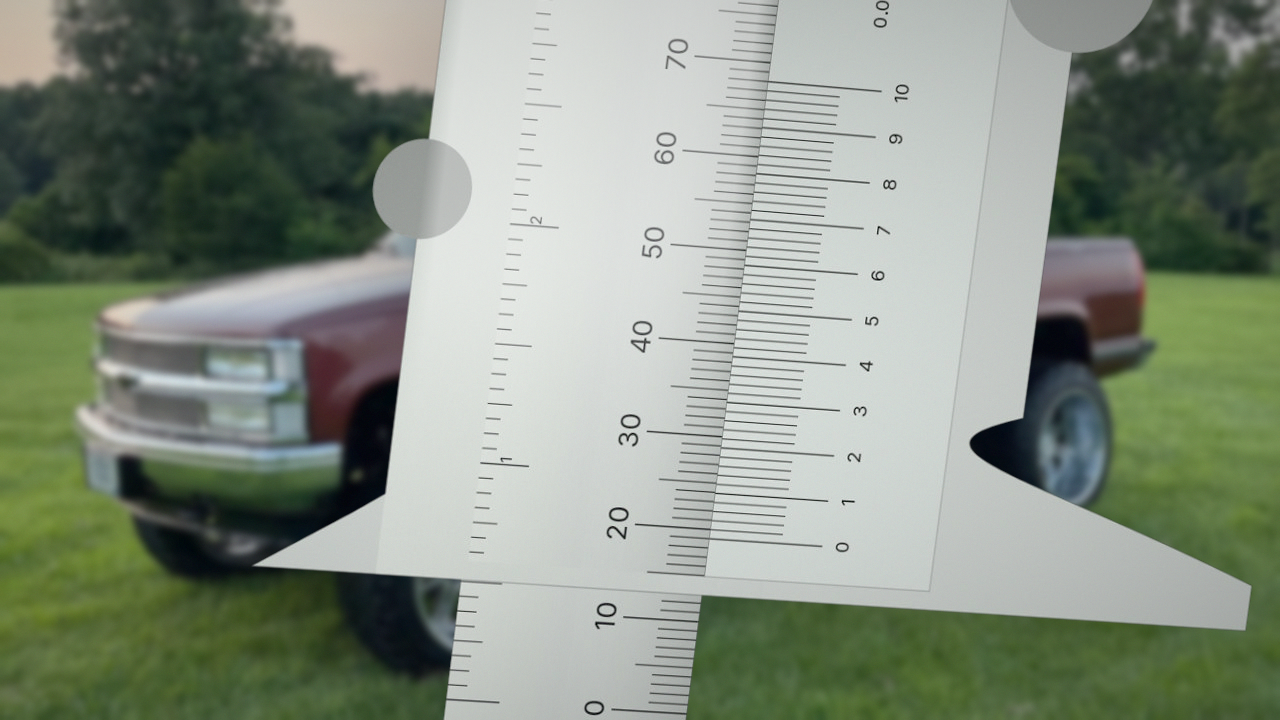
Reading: 19.0; mm
